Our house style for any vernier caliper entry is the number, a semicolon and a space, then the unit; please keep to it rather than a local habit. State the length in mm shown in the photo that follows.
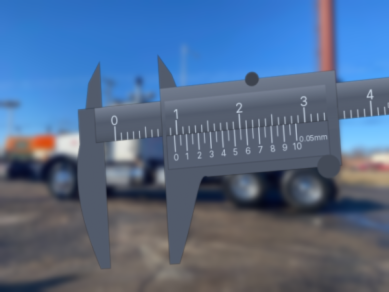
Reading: 9.6; mm
